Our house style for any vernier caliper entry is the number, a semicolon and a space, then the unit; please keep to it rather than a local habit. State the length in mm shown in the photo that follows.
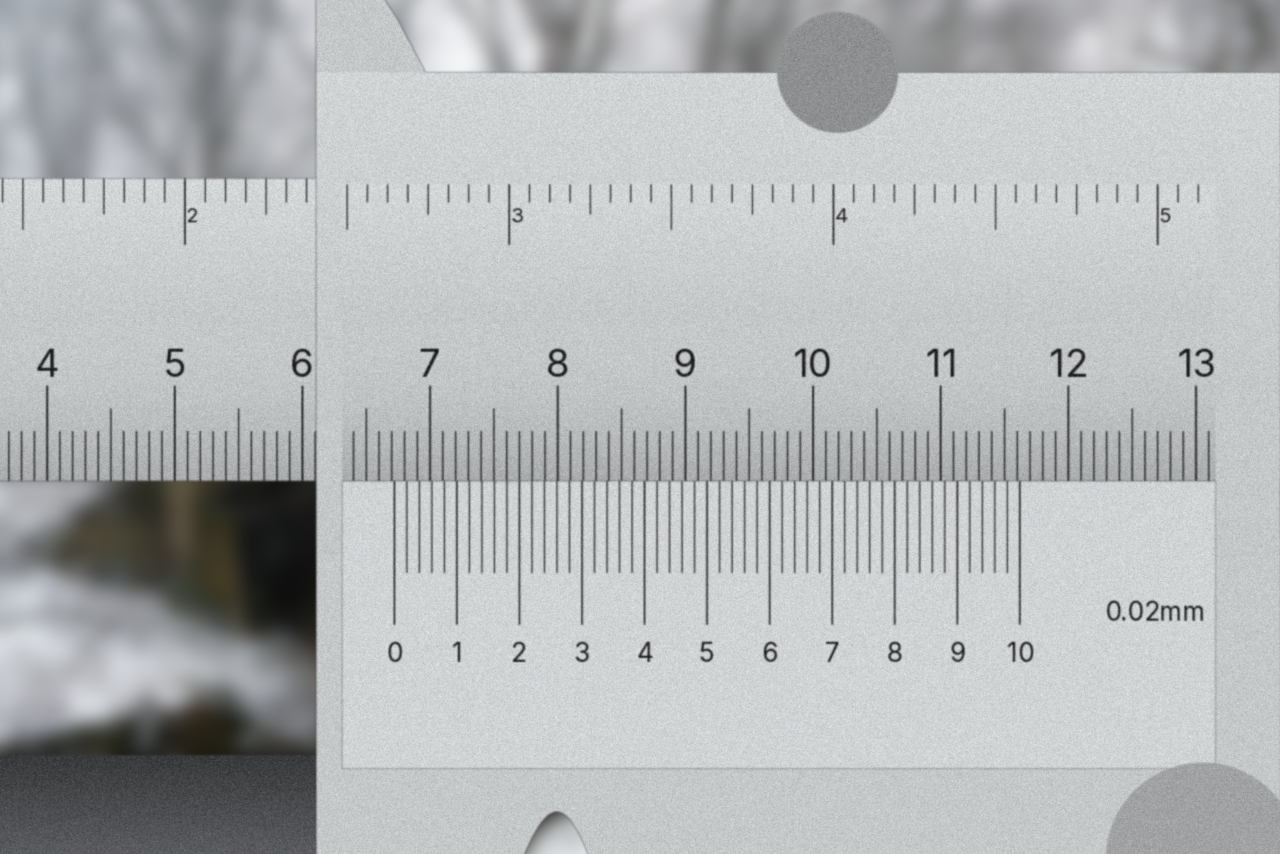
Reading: 67.2; mm
